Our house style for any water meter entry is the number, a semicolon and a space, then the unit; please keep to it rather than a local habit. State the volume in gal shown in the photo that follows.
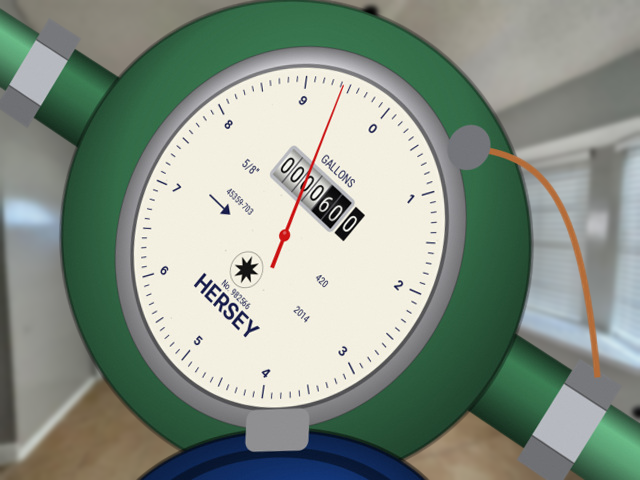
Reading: 599.4; gal
